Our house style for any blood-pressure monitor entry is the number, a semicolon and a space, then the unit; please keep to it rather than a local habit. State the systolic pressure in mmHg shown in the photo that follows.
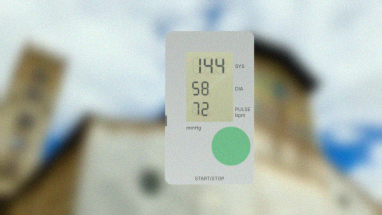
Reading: 144; mmHg
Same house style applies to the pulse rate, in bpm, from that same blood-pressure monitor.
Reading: 72; bpm
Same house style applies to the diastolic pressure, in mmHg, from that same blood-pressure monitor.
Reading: 58; mmHg
